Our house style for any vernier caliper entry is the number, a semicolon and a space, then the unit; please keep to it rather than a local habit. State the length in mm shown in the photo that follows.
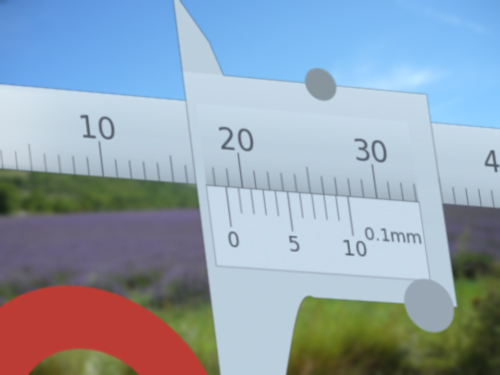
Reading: 18.8; mm
